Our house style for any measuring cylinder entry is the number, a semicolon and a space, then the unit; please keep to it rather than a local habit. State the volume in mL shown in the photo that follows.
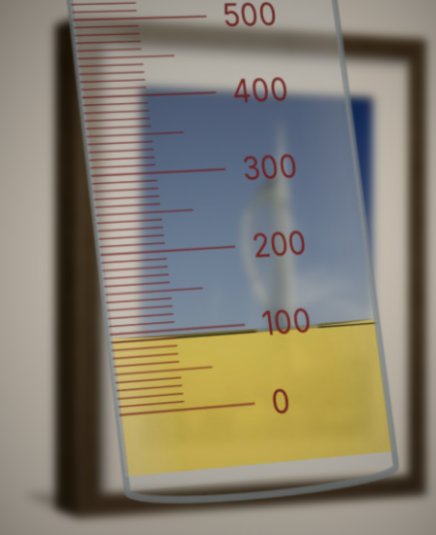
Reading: 90; mL
